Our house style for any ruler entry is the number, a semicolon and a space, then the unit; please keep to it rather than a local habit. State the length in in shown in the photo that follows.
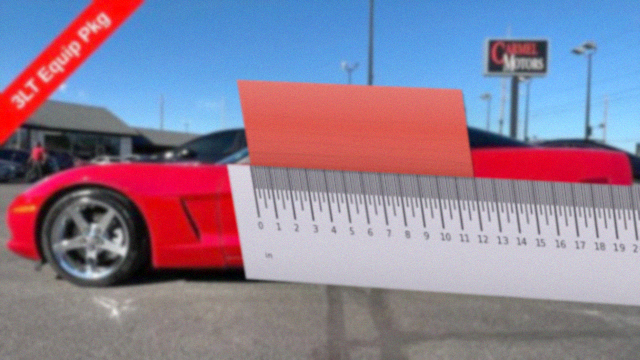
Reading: 12; in
